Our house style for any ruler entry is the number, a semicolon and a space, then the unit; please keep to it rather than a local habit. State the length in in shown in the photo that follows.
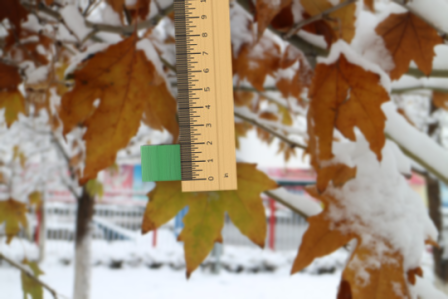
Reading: 2; in
